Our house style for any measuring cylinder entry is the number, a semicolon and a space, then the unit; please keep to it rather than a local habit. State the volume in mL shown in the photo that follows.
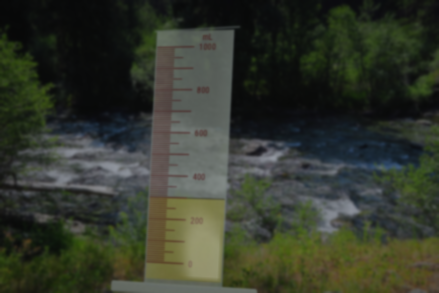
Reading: 300; mL
